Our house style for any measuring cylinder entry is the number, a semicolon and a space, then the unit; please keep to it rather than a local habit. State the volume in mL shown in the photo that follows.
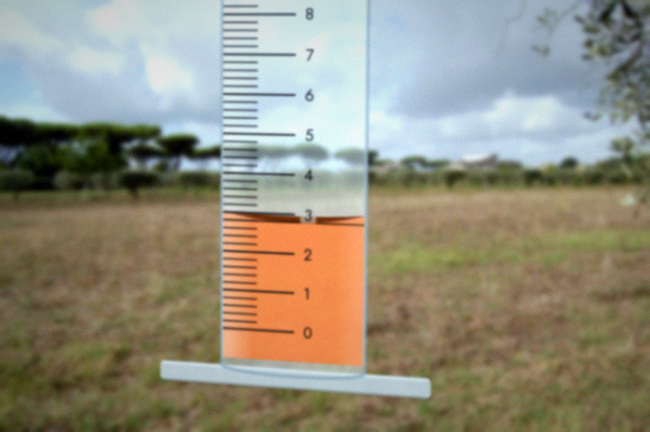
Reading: 2.8; mL
